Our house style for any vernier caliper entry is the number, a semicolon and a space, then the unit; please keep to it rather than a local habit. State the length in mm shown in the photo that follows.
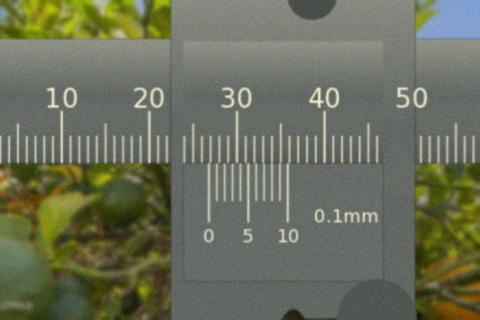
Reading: 26.8; mm
